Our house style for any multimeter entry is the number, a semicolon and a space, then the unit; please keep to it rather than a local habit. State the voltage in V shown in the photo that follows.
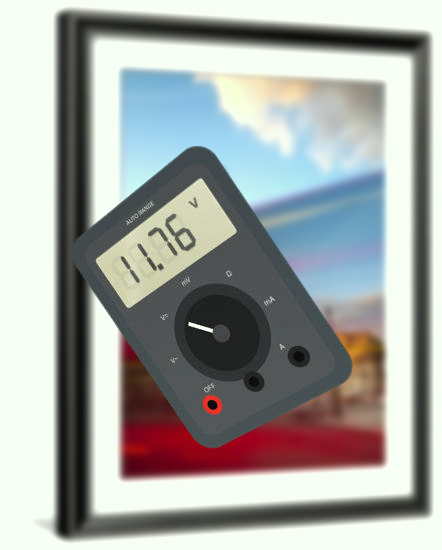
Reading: 11.76; V
